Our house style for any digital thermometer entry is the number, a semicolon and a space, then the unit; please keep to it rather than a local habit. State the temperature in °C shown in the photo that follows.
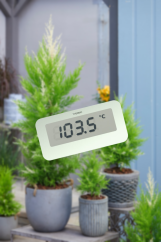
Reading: 103.5; °C
